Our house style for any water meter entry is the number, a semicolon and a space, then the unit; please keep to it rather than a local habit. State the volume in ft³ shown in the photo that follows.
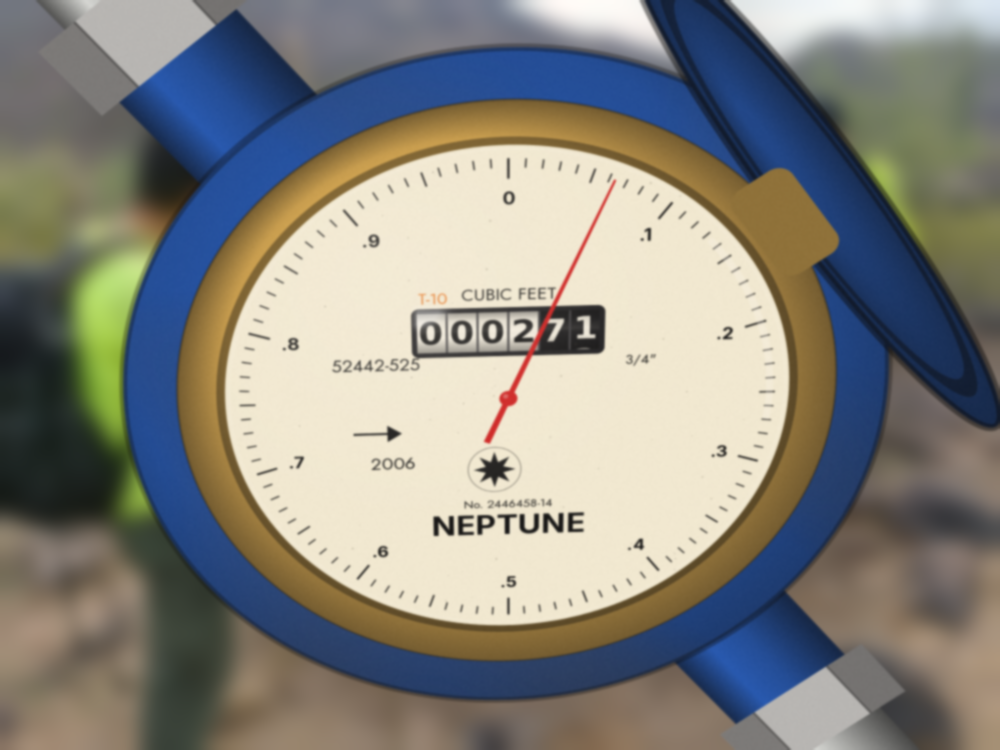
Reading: 271.06; ft³
